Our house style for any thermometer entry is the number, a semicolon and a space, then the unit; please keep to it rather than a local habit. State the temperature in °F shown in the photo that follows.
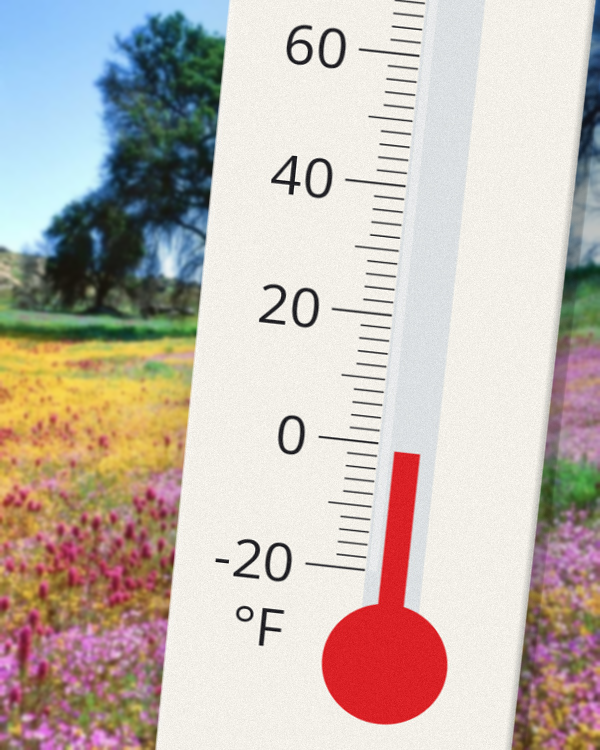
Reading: -1; °F
